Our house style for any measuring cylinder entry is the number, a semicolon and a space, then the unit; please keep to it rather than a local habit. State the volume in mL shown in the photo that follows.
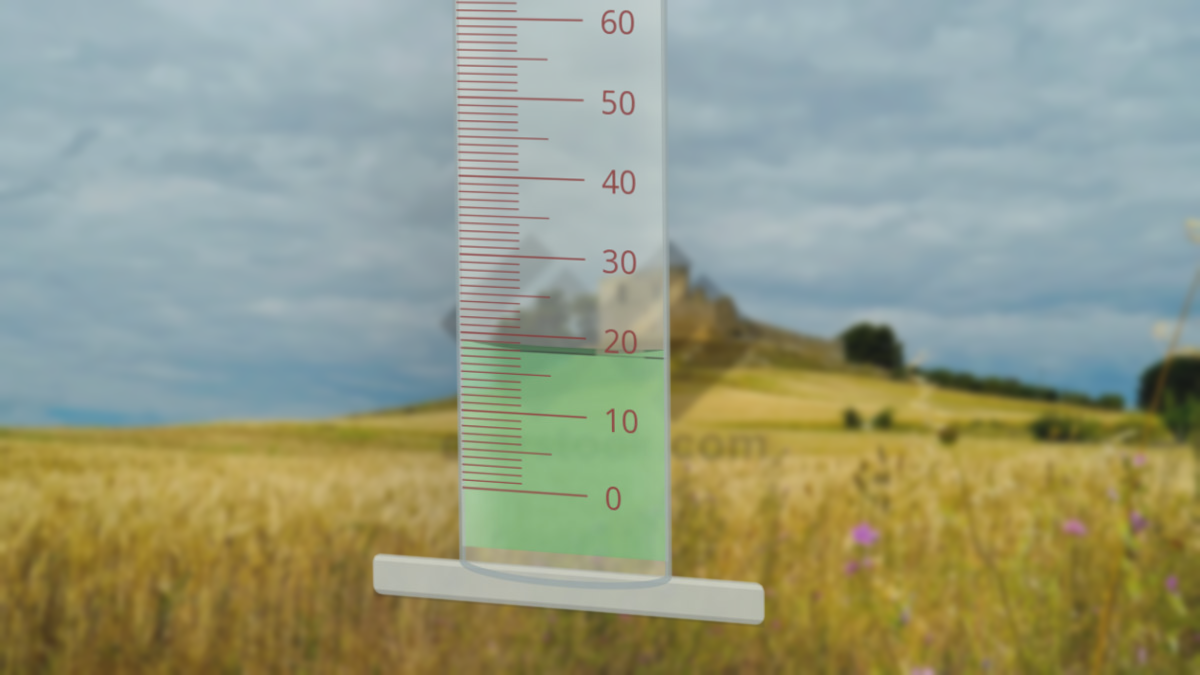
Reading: 18; mL
